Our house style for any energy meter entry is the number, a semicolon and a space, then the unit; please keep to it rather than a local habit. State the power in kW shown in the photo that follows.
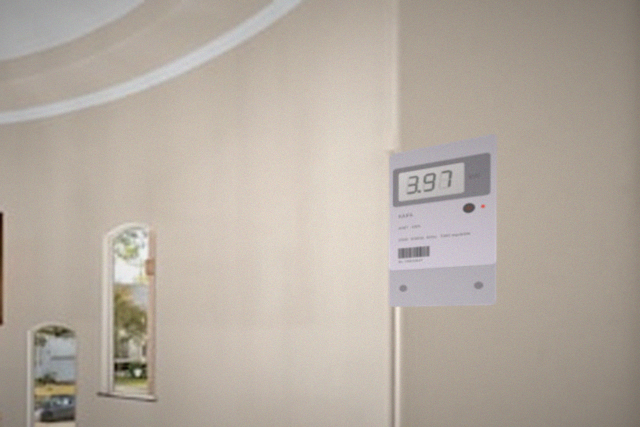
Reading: 3.97; kW
